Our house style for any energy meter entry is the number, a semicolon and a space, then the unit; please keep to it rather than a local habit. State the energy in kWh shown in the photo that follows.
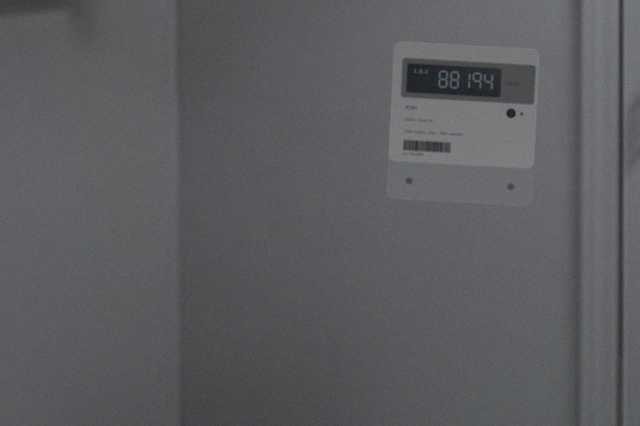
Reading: 88194; kWh
